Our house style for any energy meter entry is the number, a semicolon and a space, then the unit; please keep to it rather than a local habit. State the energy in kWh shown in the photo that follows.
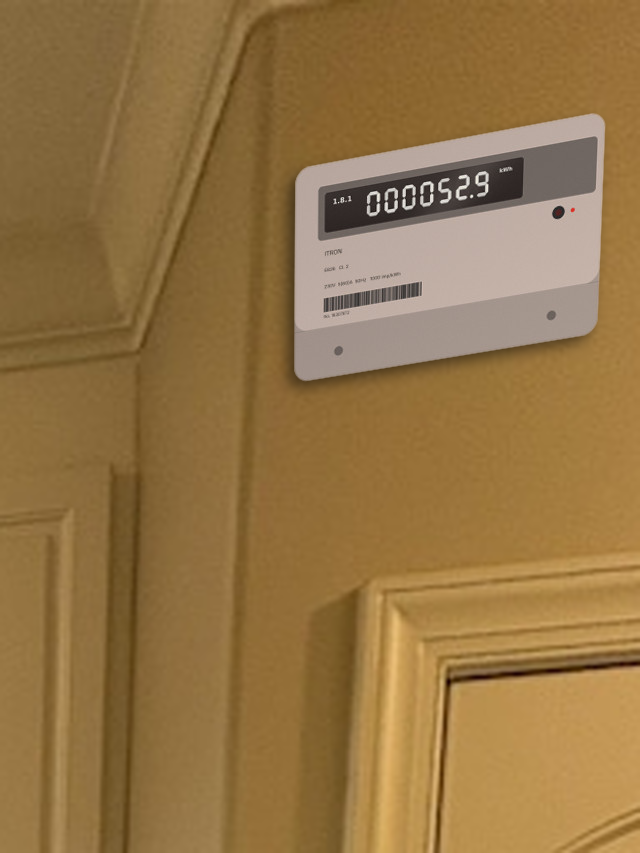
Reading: 52.9; kWh
